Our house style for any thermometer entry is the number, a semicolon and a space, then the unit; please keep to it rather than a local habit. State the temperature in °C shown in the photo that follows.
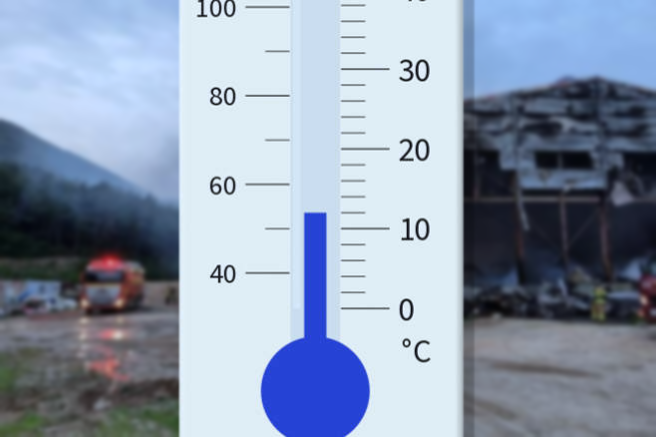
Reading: 12; °C
